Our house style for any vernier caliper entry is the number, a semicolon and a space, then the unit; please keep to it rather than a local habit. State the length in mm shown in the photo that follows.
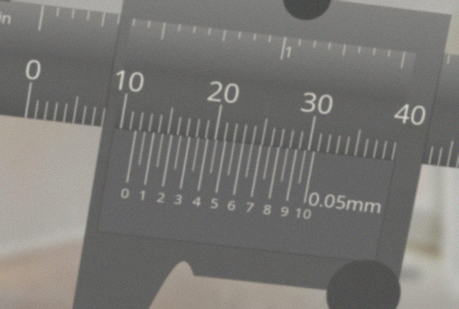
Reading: 11.6; mm
